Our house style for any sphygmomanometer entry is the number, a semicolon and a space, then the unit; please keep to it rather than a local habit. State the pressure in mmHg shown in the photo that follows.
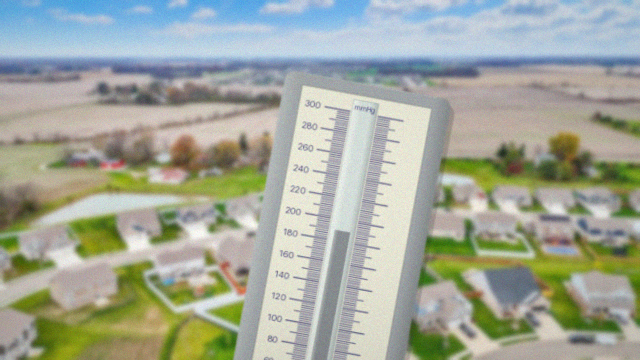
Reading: 190; mmHg
